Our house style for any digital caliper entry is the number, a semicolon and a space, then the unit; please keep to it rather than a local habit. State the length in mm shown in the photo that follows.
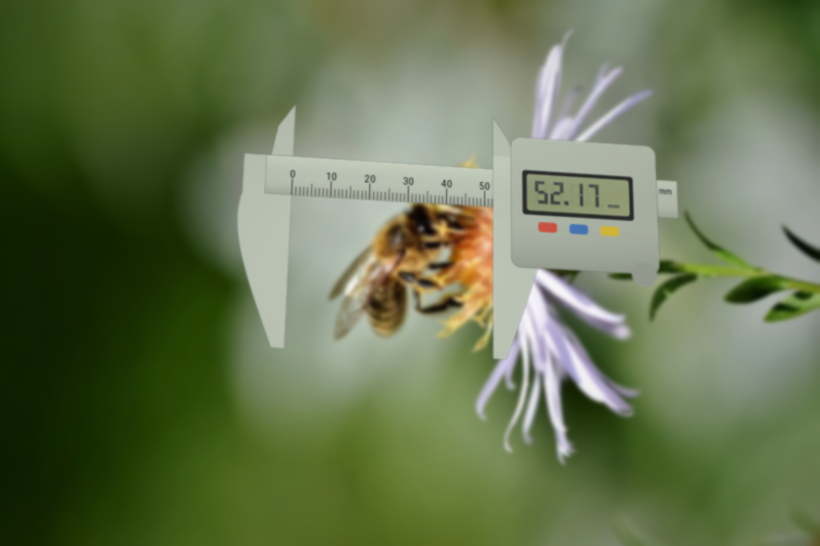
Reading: 52.17; mm
